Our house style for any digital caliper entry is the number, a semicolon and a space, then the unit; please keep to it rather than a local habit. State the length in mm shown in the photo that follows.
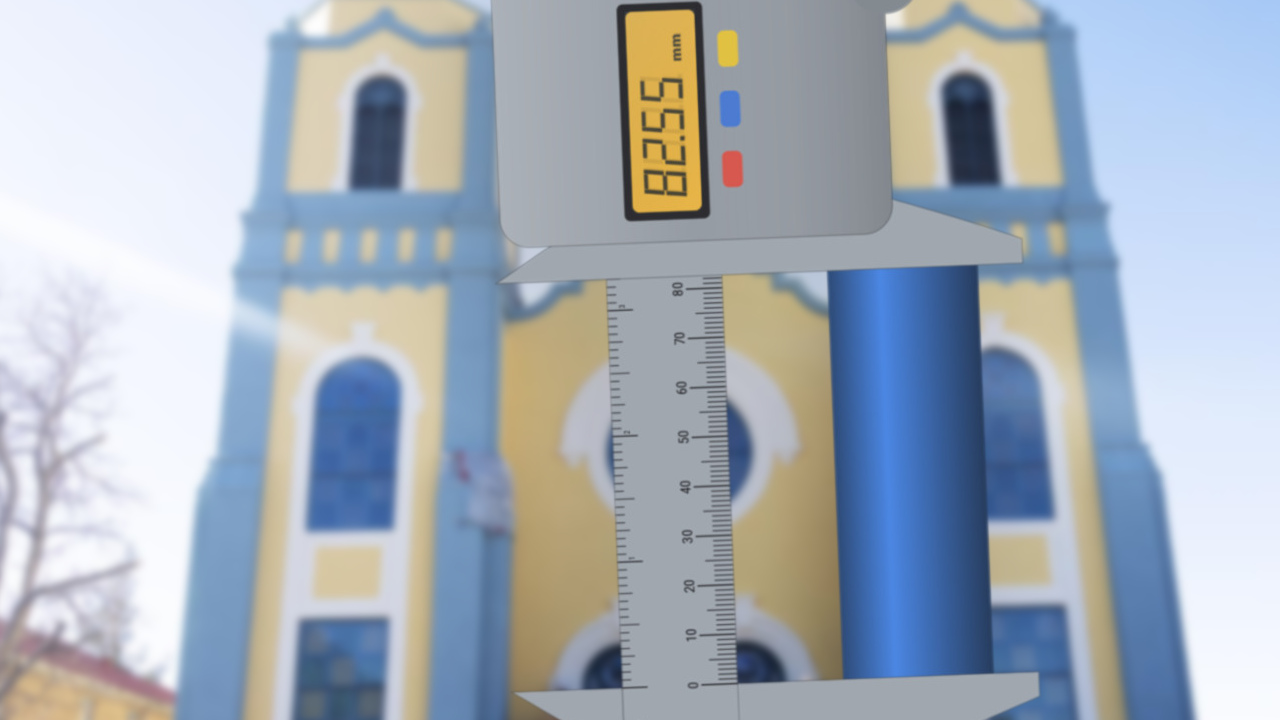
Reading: 82.55; mm
